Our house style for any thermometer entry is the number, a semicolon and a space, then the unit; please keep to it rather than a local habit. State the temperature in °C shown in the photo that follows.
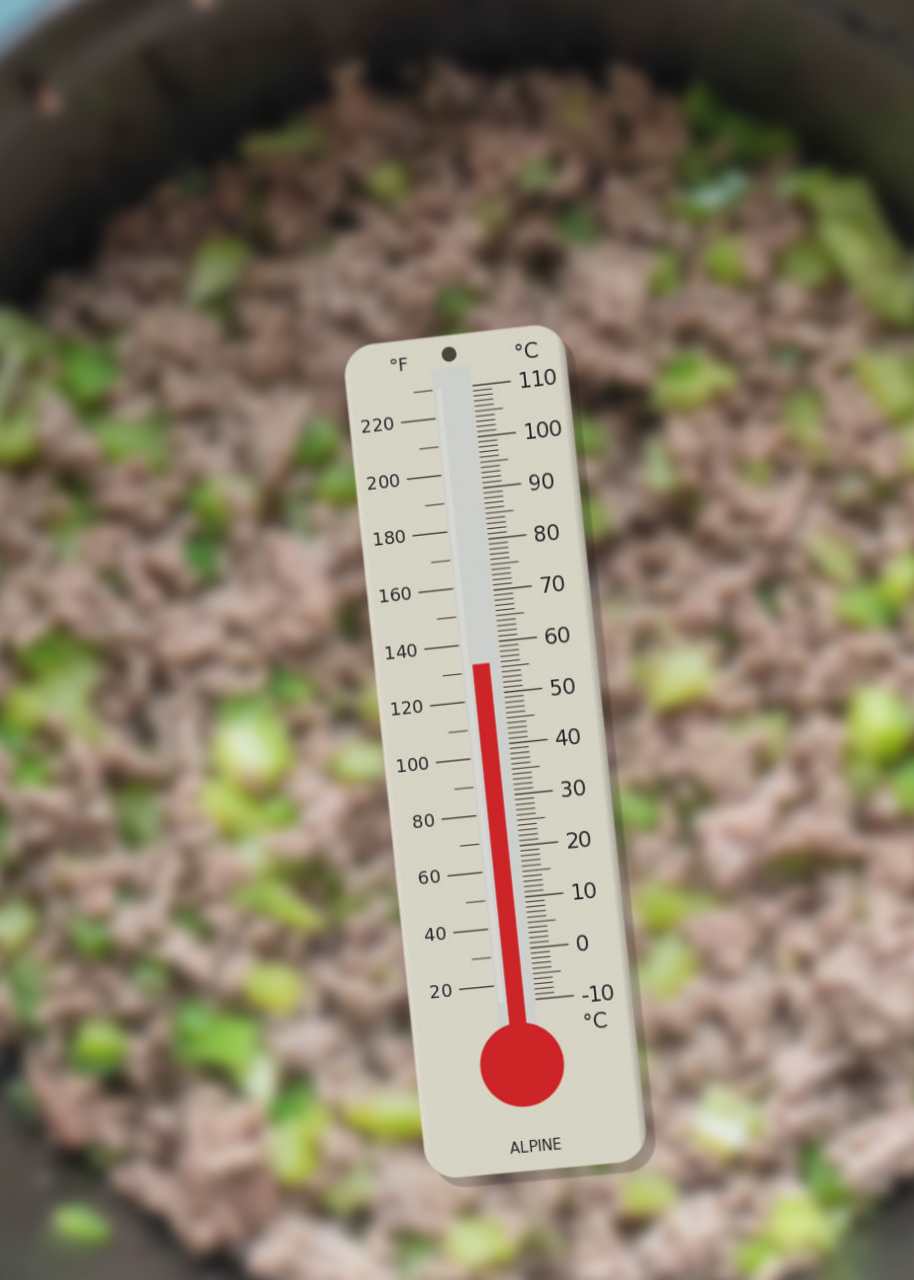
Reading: 56; °C
